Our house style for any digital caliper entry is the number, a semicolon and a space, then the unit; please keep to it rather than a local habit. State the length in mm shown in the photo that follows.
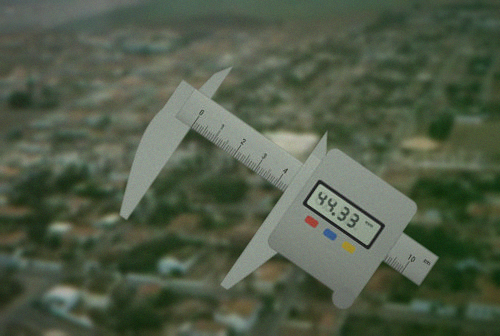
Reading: 44.33; mm
